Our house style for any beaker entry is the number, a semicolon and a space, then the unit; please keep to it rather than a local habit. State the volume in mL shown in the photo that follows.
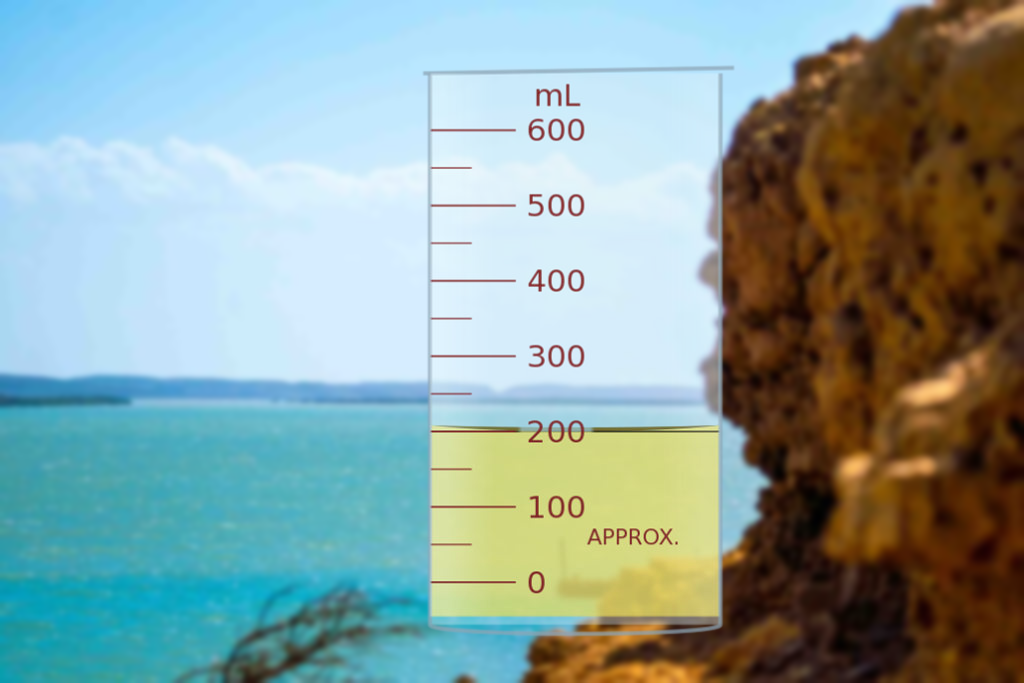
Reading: 200; mL
